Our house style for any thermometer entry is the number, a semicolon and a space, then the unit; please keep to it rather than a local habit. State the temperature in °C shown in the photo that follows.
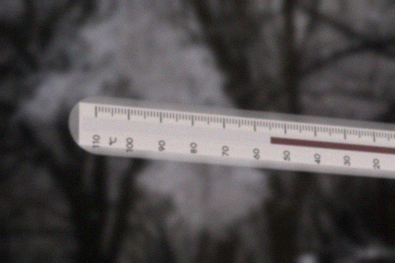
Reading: 55; °C
